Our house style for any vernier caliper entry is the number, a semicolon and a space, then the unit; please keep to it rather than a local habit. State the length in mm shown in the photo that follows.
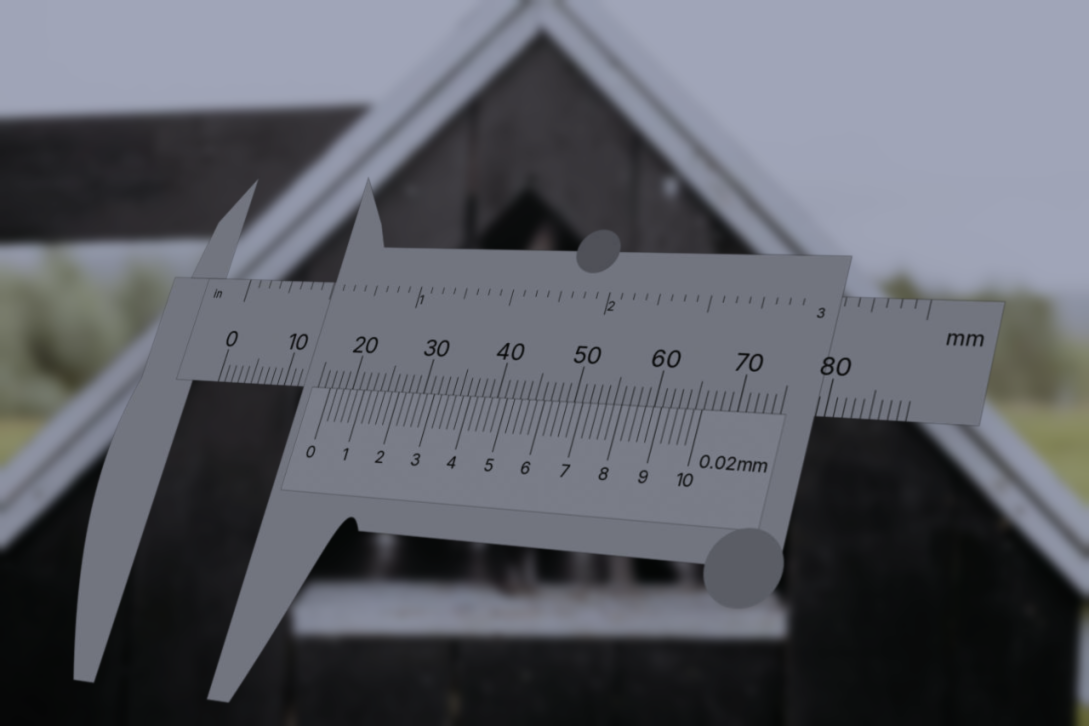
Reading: 16.8; mm
